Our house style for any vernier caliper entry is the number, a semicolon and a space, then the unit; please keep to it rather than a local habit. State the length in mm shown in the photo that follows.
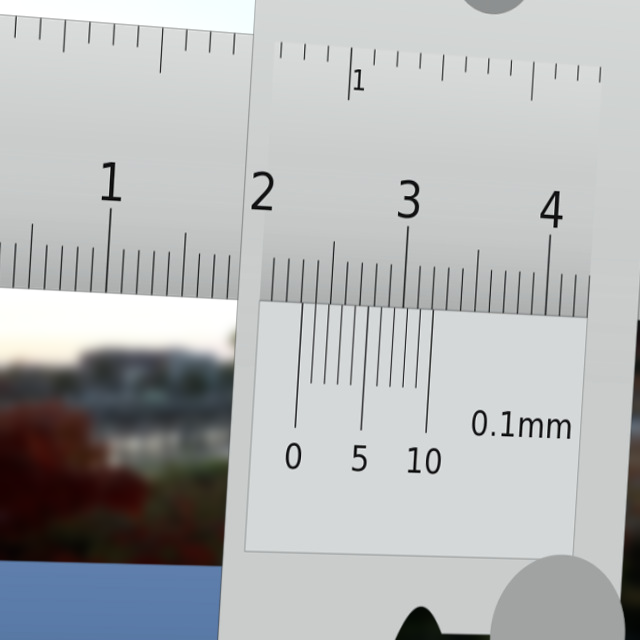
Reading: 23.1; mm
